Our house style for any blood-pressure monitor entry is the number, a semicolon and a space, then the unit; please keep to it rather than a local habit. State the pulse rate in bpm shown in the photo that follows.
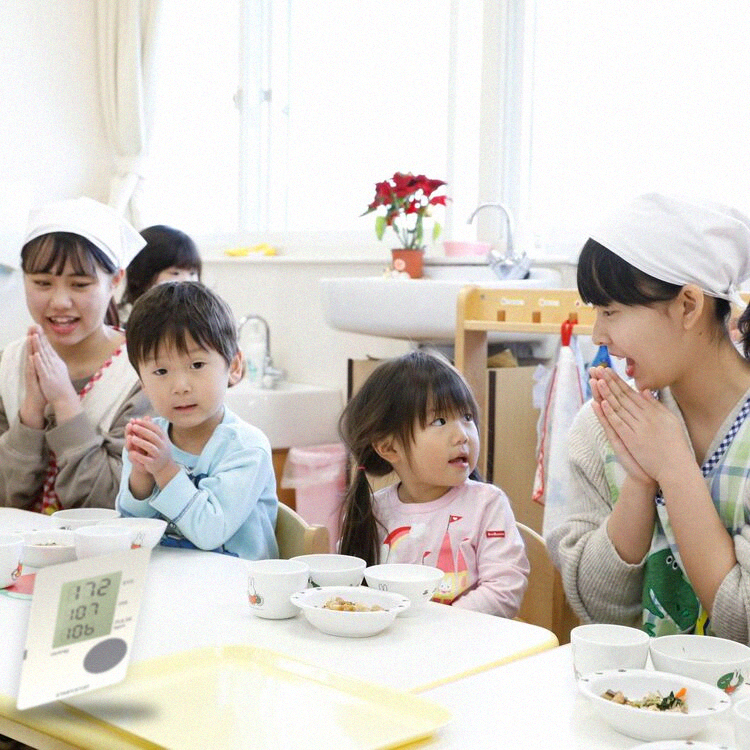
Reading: 106; bpm
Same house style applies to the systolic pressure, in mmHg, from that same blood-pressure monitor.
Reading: 172; mmHg
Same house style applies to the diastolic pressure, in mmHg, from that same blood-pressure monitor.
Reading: 107; mmHg
